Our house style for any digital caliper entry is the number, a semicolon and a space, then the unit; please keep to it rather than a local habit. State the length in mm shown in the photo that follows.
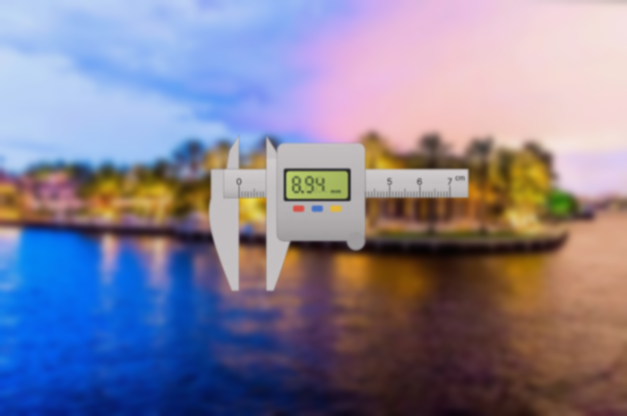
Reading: 8.94; mm
